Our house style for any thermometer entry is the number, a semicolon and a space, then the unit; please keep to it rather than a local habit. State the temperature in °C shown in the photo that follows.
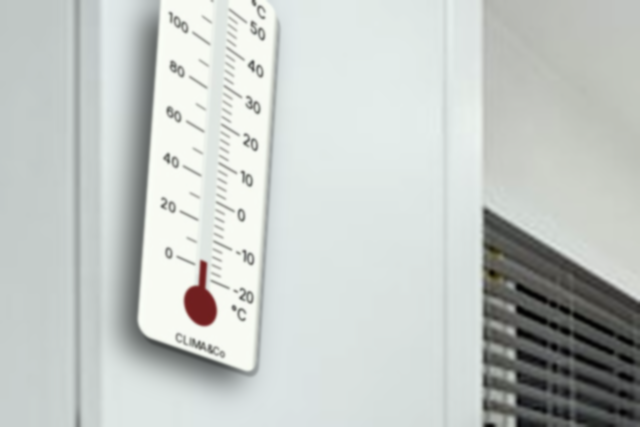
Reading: -16; °C
